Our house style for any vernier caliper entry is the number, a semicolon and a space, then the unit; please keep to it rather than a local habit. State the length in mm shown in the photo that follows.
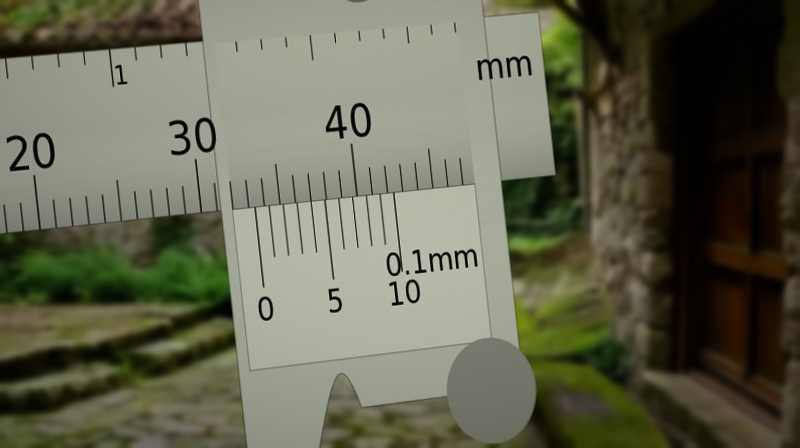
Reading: 33.4; mm
